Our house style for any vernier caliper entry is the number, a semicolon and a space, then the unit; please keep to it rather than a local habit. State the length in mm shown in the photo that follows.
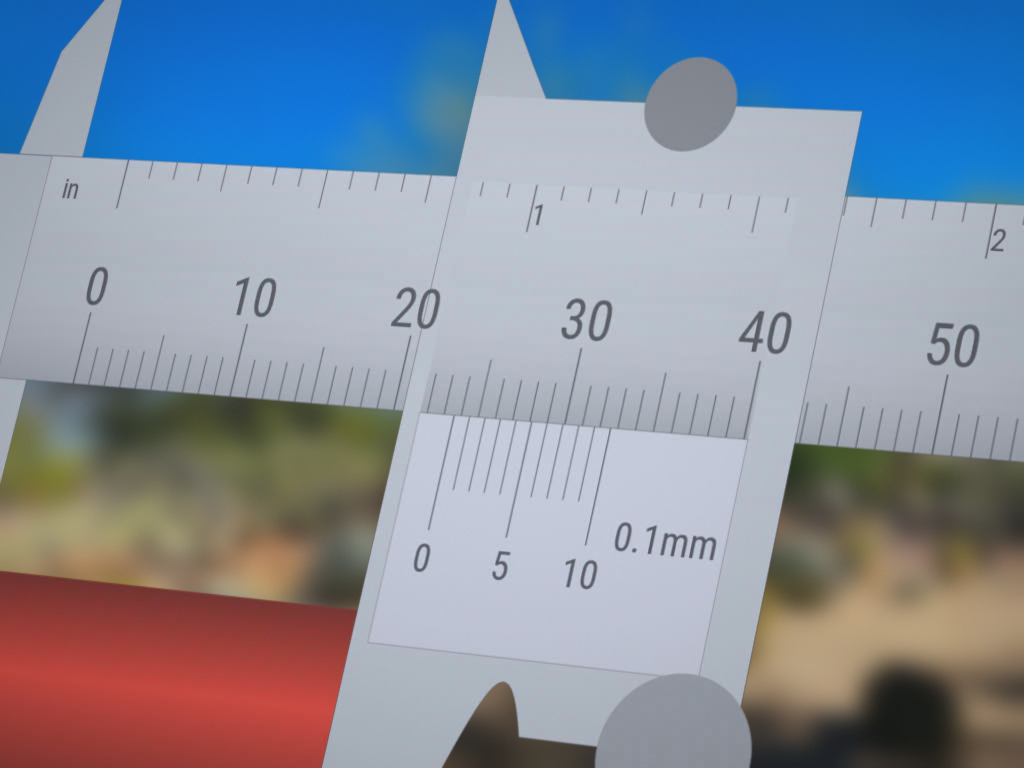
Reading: 23.6; mm
